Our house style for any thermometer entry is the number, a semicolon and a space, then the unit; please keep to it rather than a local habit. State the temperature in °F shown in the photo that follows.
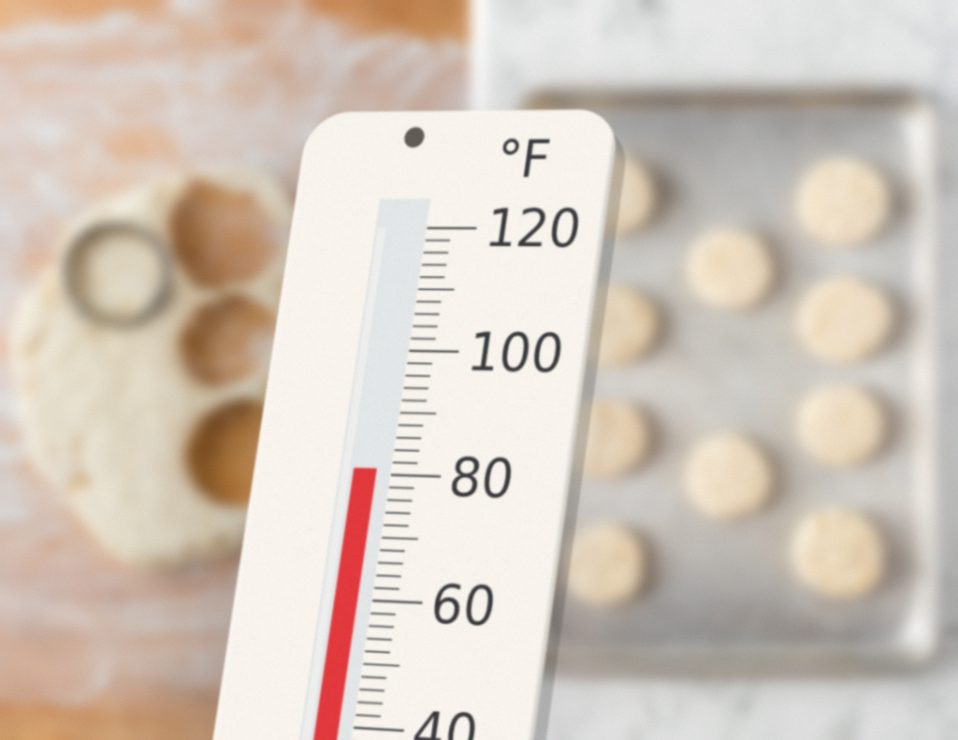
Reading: 81; °F
